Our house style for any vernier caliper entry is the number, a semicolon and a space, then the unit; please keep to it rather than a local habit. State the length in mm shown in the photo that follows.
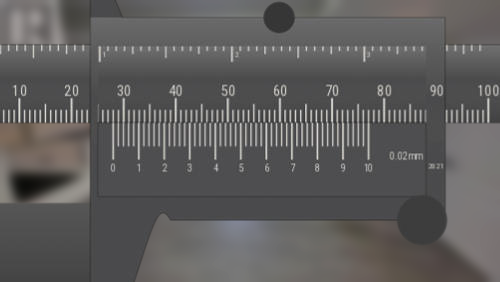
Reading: 28.0; mm
